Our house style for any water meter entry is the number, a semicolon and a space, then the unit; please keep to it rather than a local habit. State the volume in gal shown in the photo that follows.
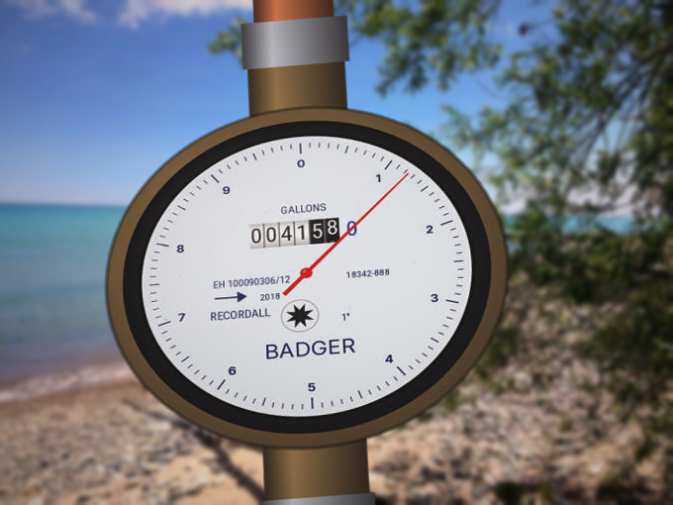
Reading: 41581.2; gal
